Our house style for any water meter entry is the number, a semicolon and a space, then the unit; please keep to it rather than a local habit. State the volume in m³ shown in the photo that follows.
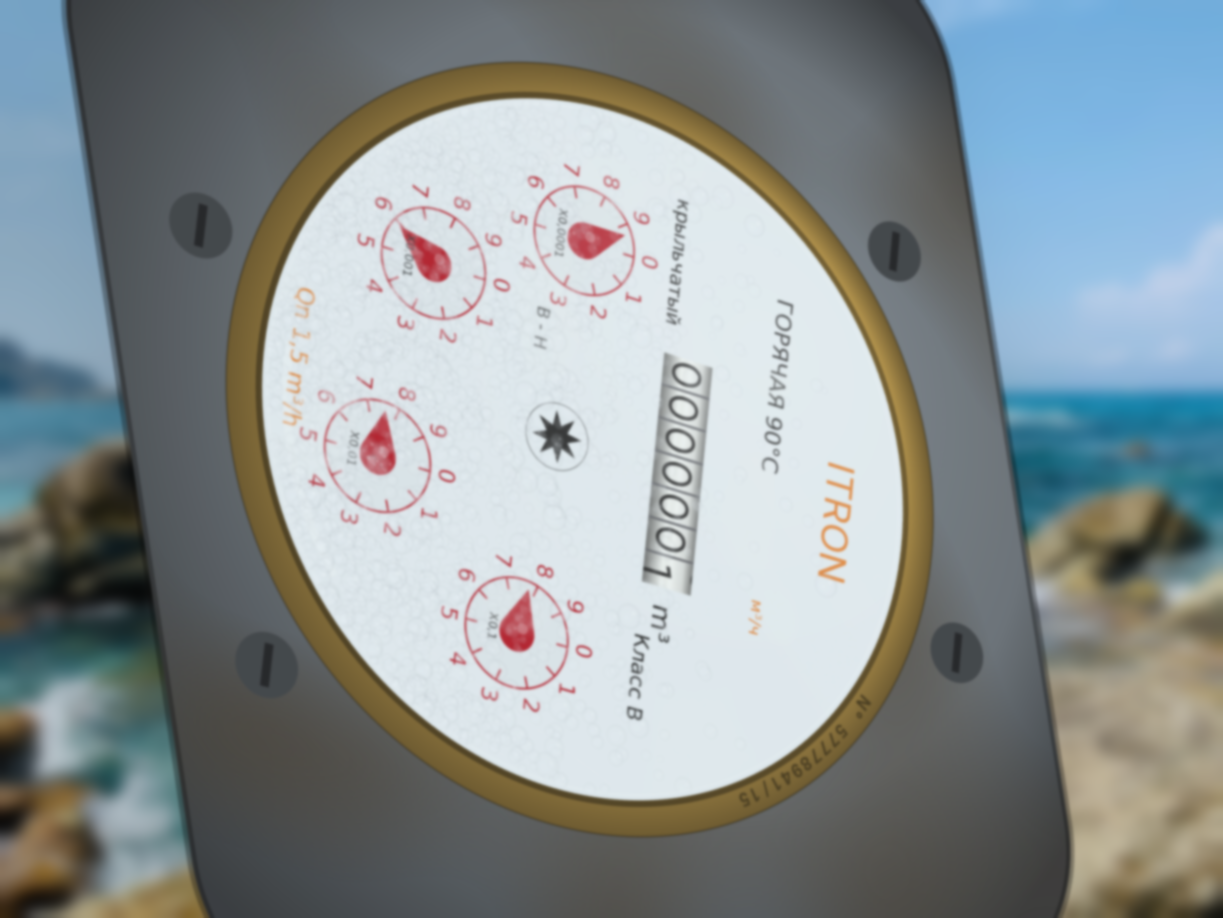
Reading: 0.7759; m³
